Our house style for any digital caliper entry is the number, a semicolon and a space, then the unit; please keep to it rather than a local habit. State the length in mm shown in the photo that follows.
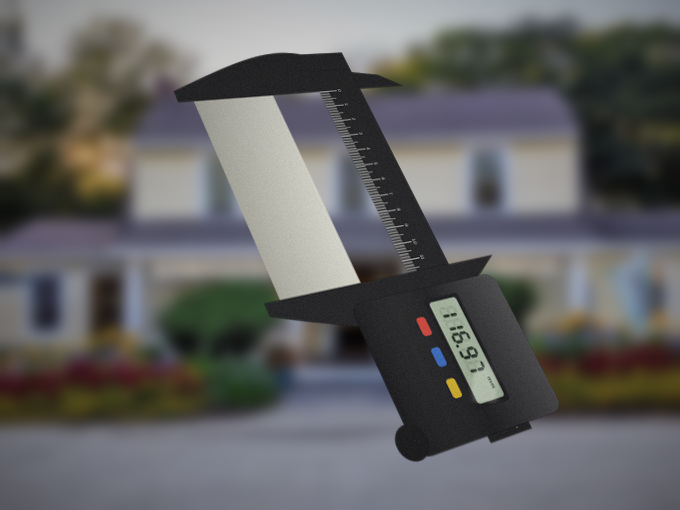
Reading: 116.97; mm
